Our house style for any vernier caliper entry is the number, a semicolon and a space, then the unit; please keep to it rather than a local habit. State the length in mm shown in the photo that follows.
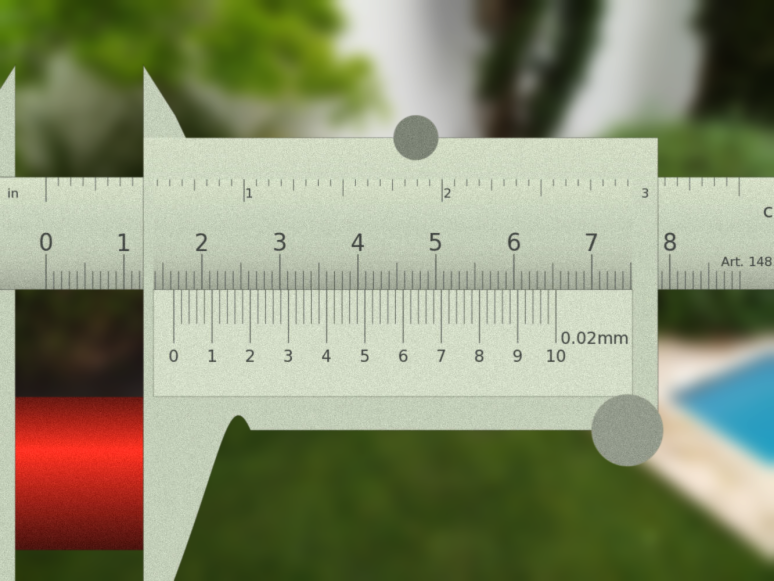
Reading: 16.4; mm
